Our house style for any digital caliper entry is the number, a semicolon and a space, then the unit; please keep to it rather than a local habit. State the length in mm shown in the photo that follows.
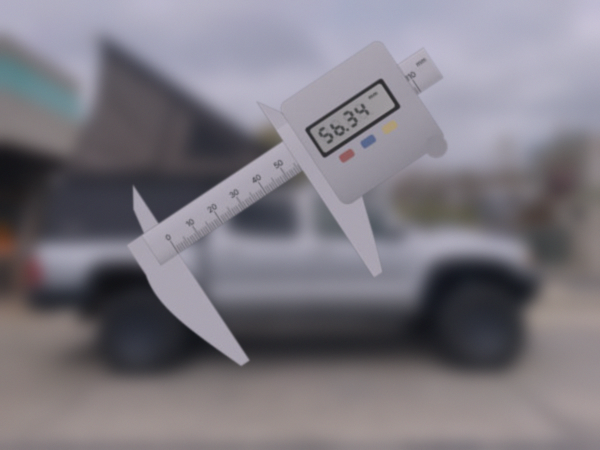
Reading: 56.34; mm
